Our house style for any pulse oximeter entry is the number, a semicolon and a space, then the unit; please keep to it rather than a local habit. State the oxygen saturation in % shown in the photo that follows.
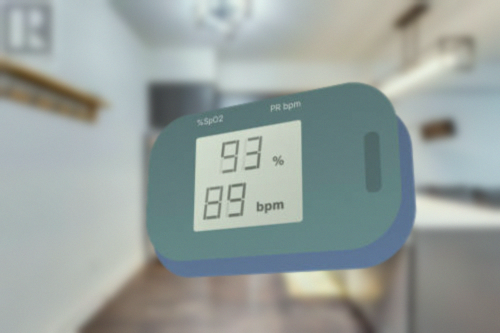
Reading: 93; %
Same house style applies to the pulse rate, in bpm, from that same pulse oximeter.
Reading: 89; bpm
